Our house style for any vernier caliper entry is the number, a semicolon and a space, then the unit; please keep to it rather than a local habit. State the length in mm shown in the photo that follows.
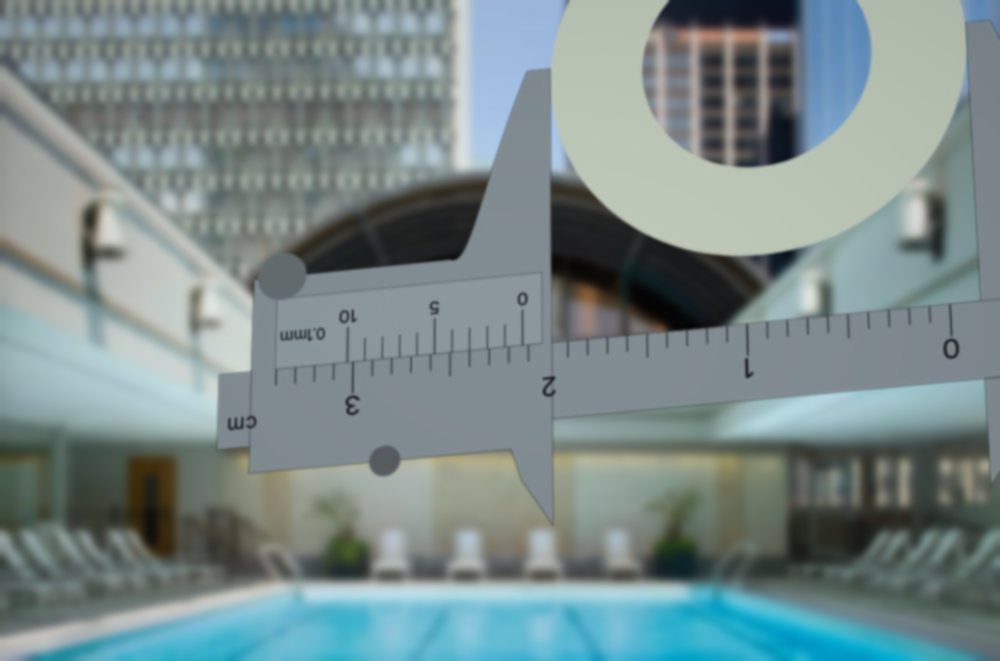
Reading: 21.3; mm
